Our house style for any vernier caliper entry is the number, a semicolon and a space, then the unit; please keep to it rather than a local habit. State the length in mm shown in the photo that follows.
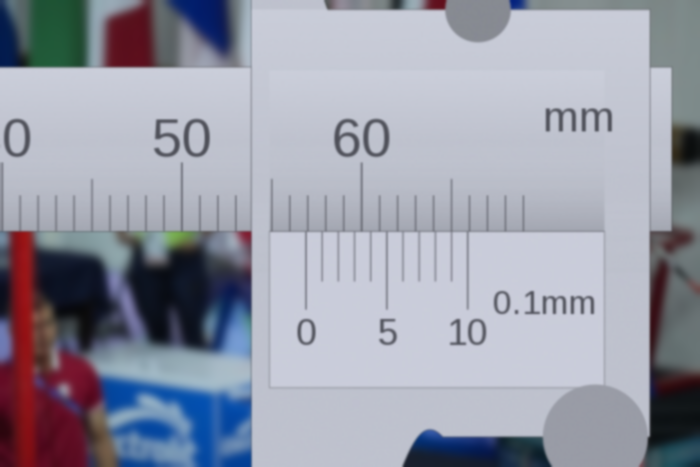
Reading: 56.9; mm
